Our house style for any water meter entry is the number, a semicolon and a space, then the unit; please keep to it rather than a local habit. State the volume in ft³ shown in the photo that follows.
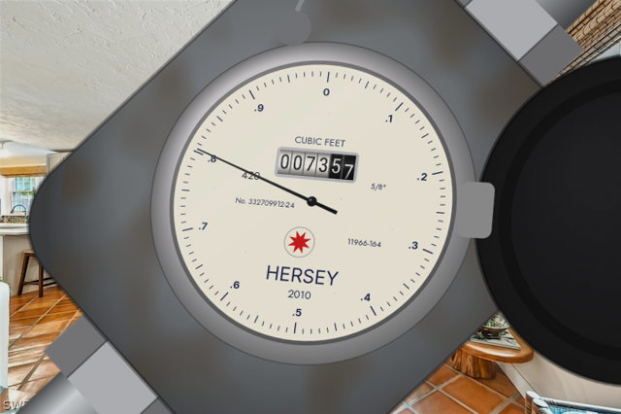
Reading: 7356.80; ft³
